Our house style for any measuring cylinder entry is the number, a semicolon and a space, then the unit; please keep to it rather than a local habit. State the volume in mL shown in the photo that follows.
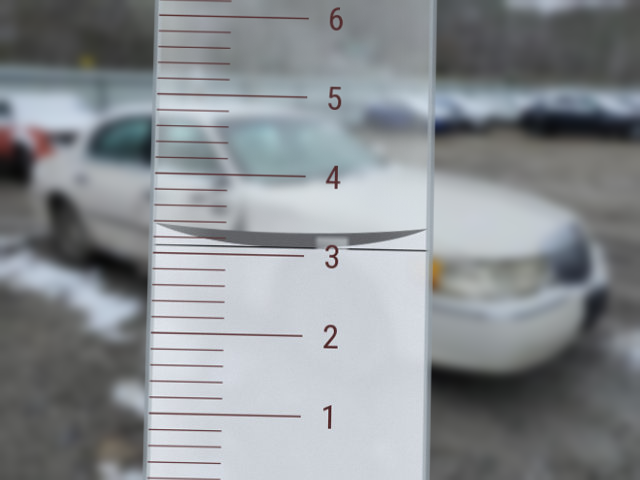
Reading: 3.1; mL
